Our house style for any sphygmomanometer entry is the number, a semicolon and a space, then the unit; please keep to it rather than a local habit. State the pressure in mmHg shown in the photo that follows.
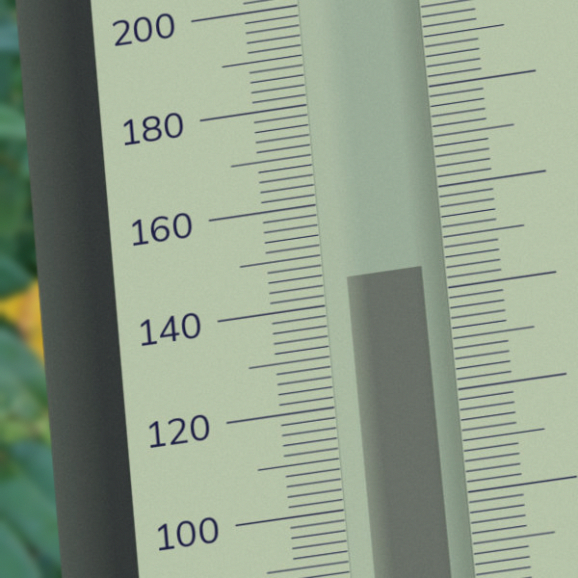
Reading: 145; mmHg
